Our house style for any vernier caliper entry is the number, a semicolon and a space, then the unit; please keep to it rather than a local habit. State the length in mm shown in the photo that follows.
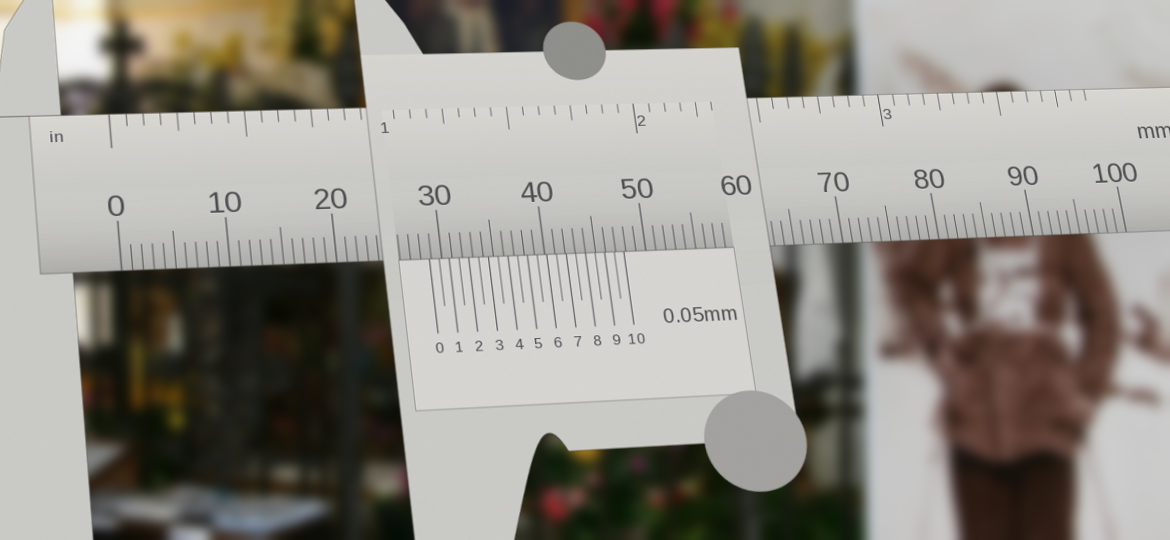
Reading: 28.8; mm
